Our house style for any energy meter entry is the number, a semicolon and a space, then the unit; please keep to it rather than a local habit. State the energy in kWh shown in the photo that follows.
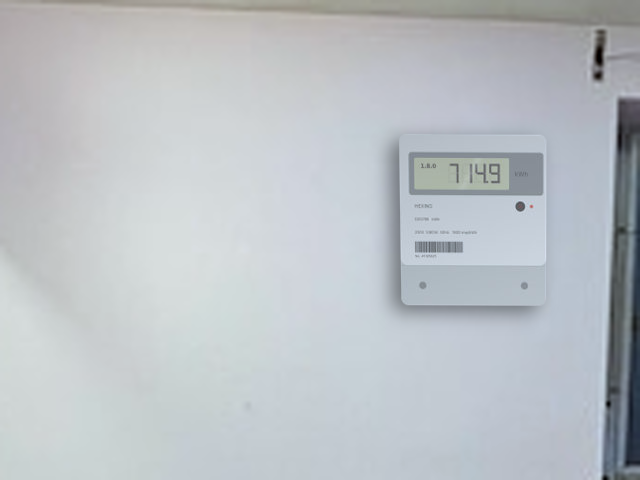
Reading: 714.9; kWh
